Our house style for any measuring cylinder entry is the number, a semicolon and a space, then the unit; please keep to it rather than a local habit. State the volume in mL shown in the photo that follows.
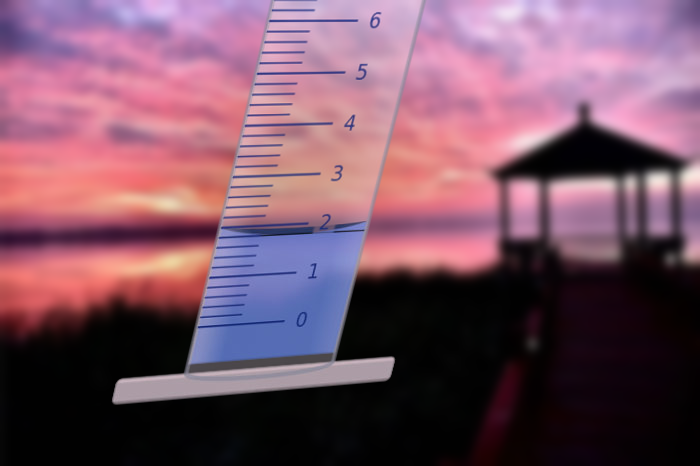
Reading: 1.8; mL
